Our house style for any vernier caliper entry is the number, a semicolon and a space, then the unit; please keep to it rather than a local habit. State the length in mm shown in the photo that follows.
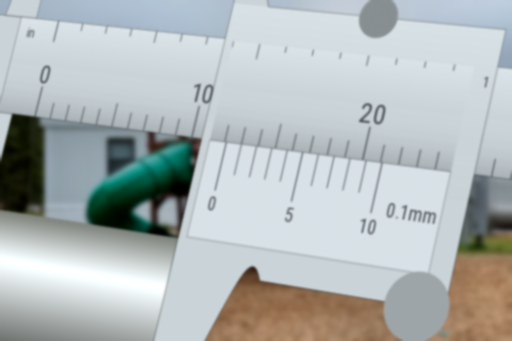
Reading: 12.1; mm
